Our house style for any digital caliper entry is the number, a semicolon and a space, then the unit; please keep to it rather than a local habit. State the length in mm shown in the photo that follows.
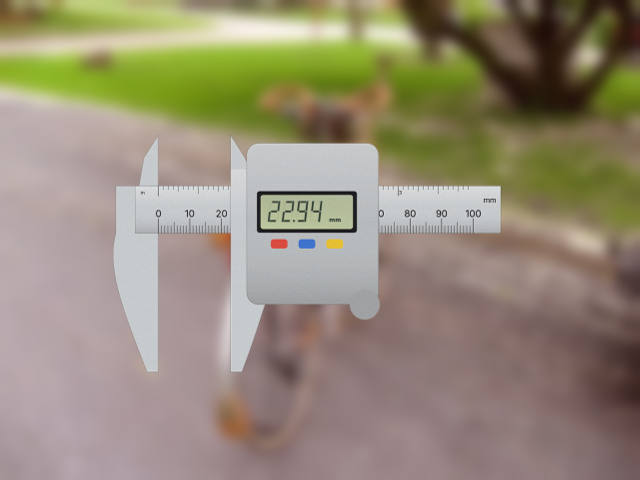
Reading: 22.94; mm
